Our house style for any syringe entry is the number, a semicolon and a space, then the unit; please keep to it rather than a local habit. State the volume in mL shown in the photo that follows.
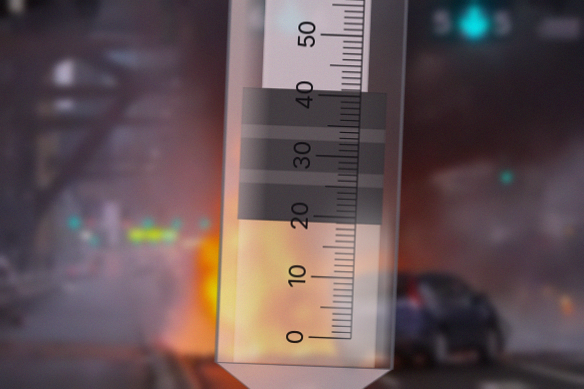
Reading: 19; mL
